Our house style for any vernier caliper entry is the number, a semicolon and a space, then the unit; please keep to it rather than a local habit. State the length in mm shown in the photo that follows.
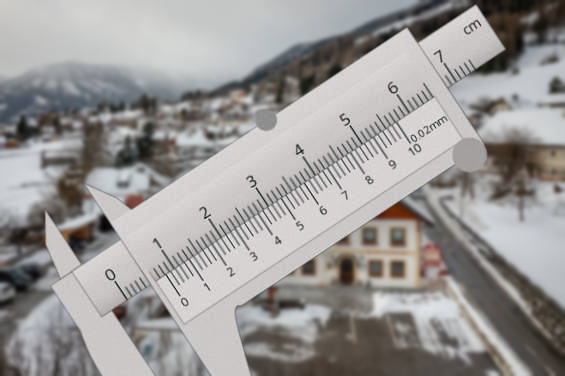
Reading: 8.2; mm
